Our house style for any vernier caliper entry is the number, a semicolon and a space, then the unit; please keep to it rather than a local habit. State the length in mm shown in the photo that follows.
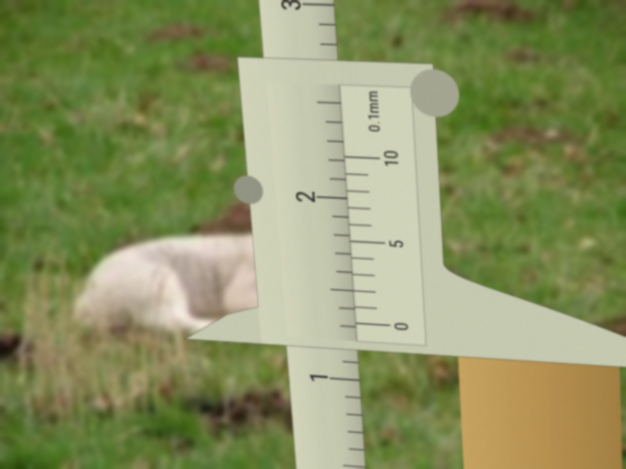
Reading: 13.2; mm
